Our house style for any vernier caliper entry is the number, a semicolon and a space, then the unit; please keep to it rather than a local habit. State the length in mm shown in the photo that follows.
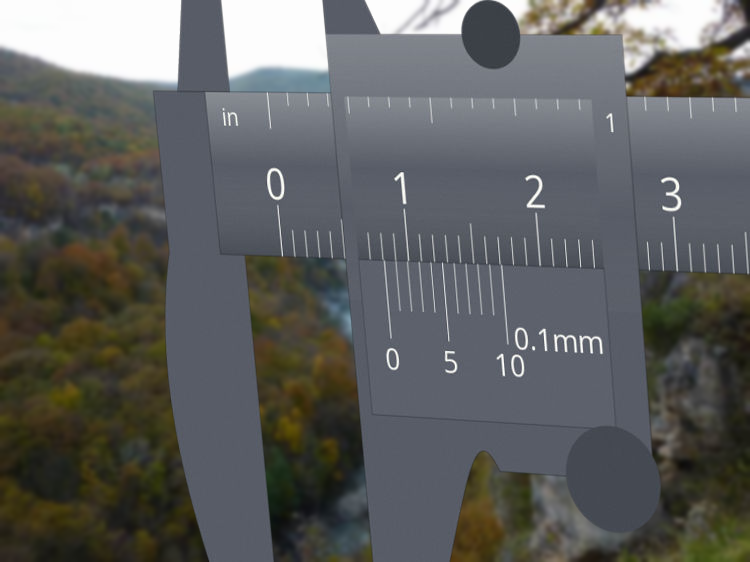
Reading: 8.1; mm
